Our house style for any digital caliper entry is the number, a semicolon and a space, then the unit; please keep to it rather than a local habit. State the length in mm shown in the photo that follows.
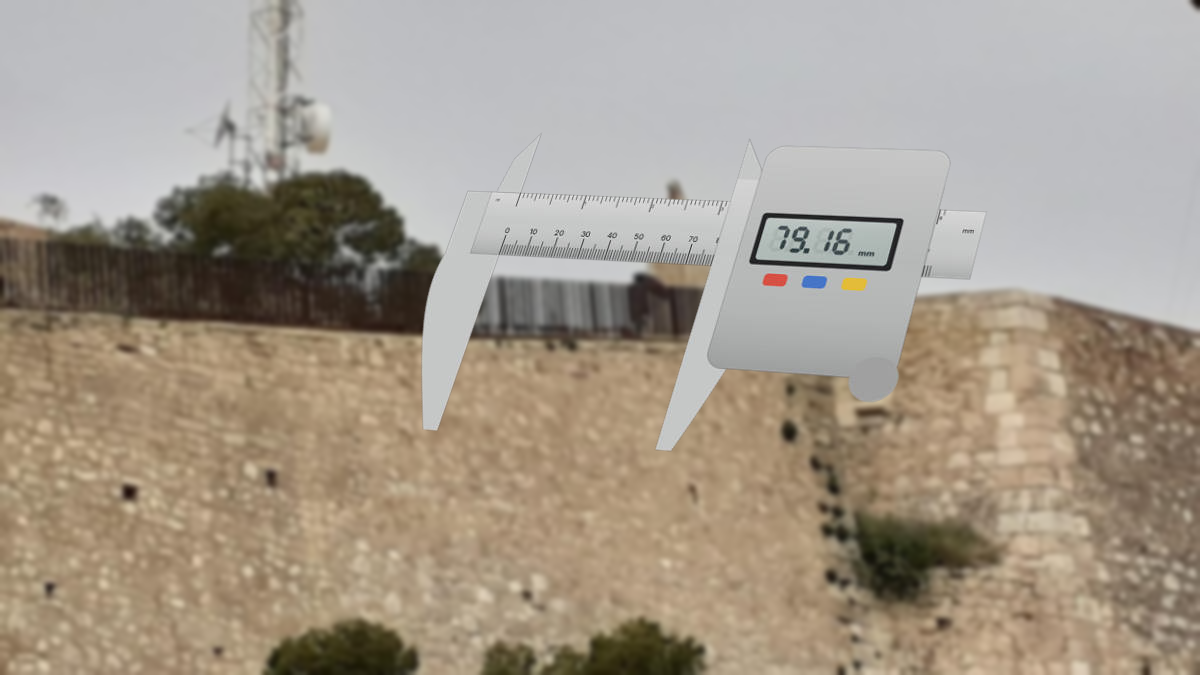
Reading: 79.16; mm
